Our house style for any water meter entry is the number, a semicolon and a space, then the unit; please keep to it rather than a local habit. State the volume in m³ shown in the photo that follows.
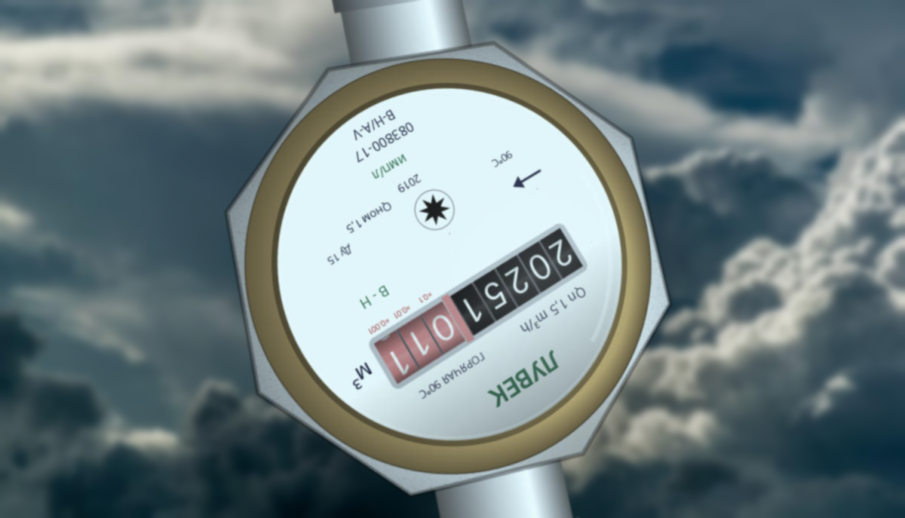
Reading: 20251.011; m³
